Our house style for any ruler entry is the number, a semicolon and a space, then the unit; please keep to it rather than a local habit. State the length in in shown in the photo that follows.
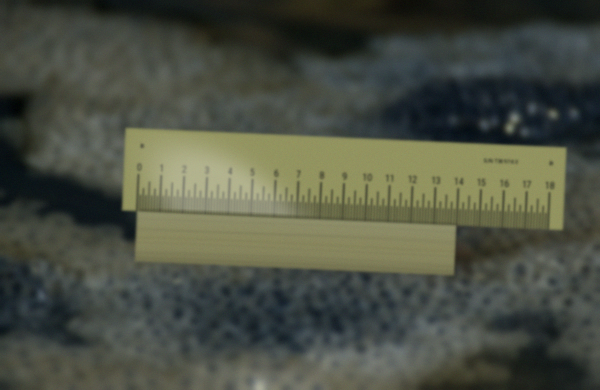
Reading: 14; in
